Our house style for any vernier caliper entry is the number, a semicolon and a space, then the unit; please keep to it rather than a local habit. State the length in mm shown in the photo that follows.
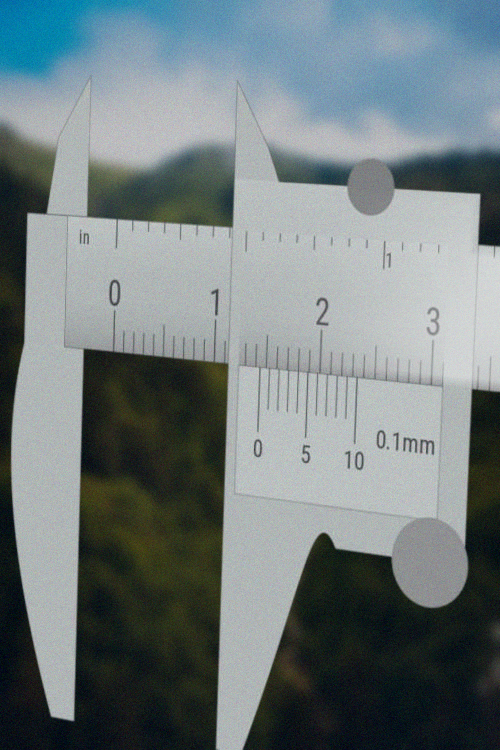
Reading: 14.4; mm
